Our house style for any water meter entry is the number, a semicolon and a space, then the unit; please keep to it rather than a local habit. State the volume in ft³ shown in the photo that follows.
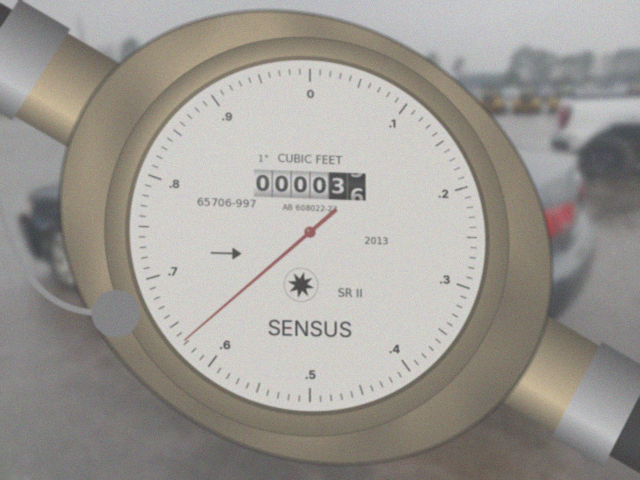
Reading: 35.63; ft³
